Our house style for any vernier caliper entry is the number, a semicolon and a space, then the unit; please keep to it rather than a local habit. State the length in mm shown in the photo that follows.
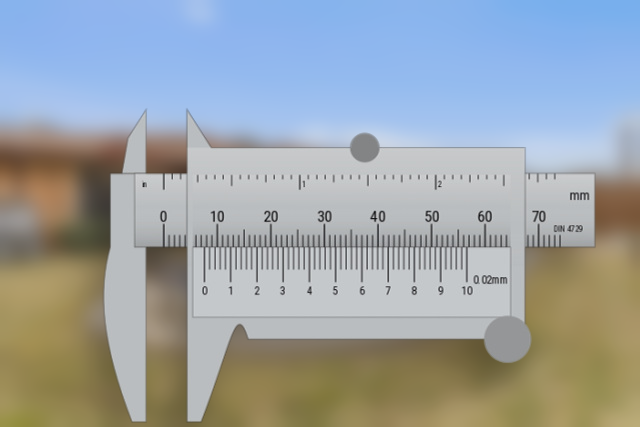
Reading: 7.6; mm
